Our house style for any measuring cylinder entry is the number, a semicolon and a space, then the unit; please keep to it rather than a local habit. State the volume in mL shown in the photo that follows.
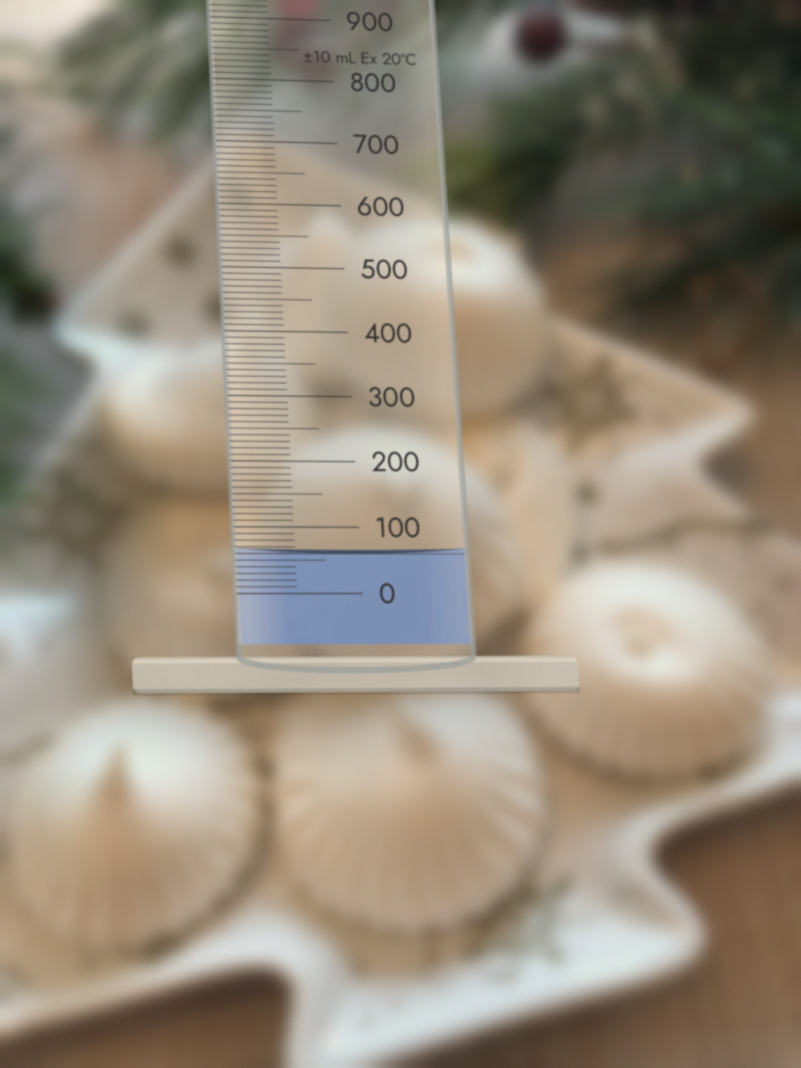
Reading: 60; mL
